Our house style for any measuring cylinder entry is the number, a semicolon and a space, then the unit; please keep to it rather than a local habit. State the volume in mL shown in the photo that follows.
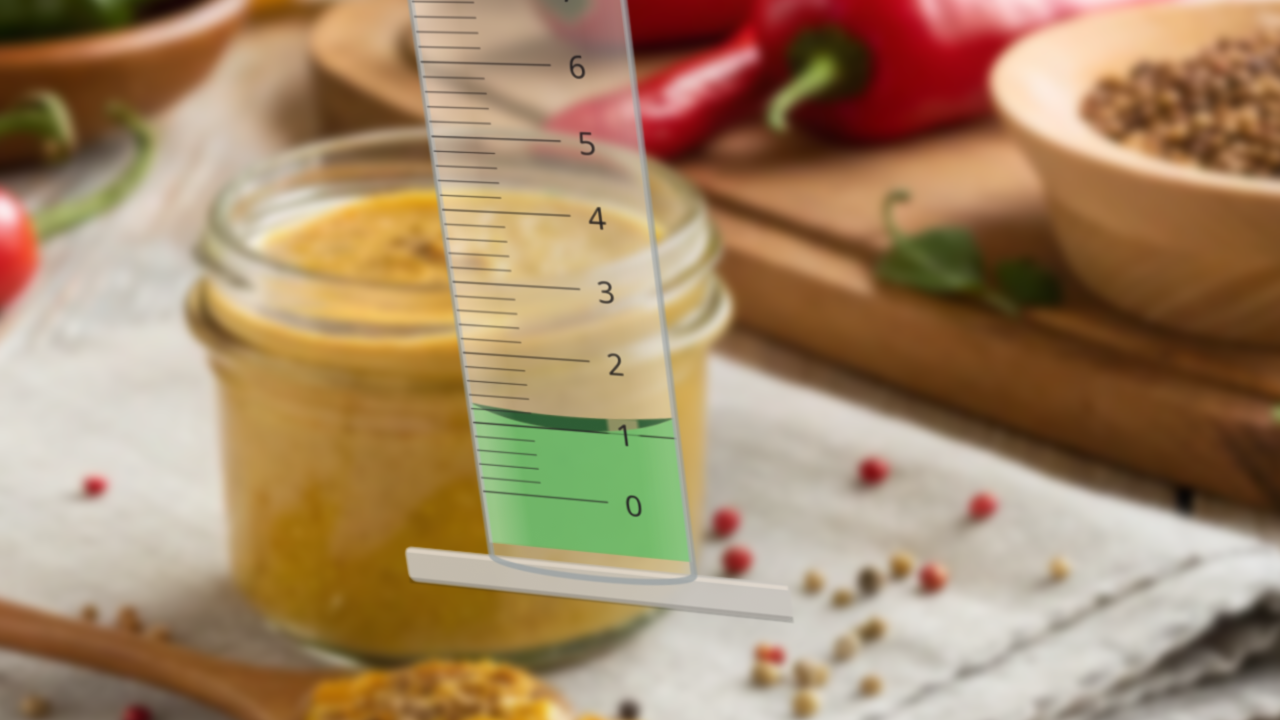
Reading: 1; mL
